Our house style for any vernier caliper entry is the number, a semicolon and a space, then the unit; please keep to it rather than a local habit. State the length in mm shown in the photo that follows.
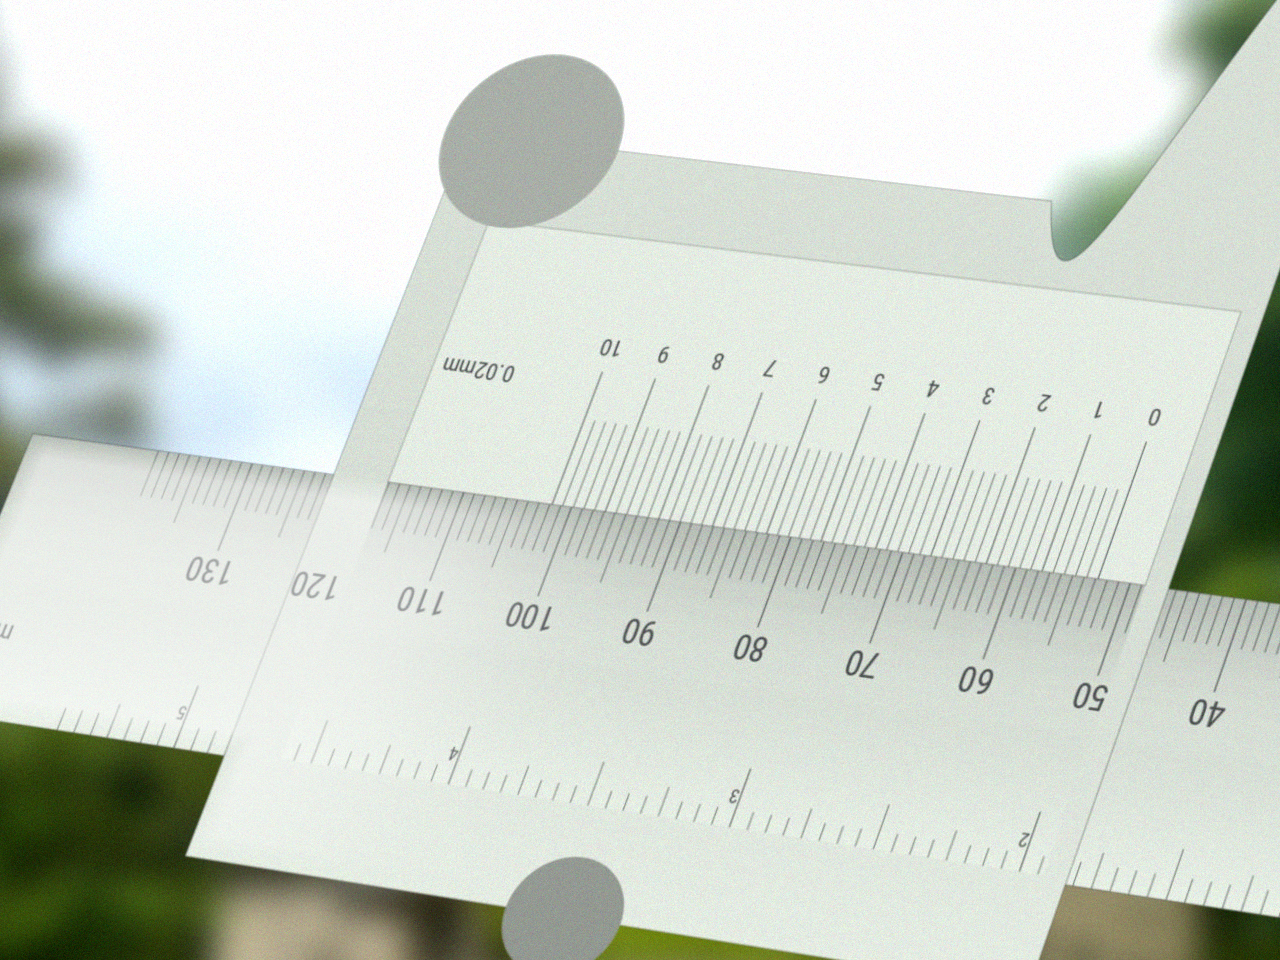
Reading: 52.8; mm
